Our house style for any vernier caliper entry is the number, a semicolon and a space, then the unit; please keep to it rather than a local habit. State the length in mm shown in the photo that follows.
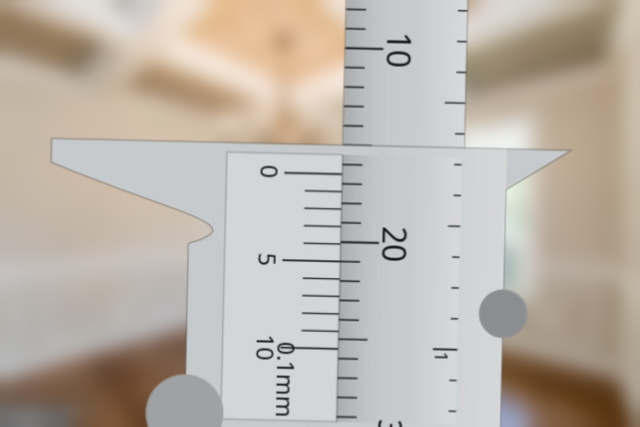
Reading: 16.5; mm
